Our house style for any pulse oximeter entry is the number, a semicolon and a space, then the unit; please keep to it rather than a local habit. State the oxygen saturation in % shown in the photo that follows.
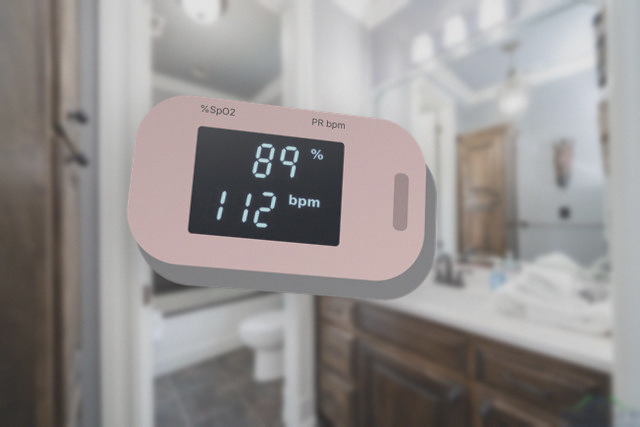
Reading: 89; %
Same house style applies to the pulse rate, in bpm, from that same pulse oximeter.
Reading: 112; bpm
